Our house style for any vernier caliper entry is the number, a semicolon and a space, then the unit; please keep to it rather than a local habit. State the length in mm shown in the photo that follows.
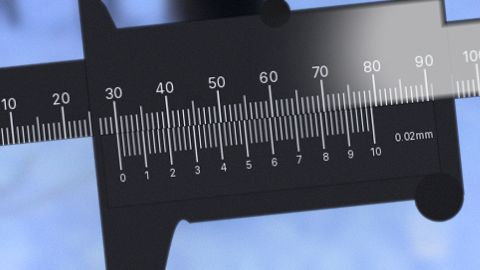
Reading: 30.0; mm
